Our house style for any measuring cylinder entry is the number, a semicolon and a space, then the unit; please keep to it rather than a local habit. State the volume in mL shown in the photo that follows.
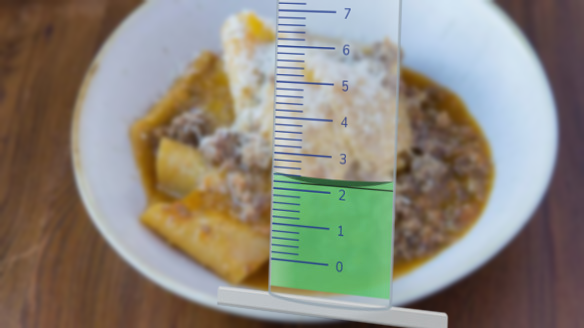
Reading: 2.2; mL
